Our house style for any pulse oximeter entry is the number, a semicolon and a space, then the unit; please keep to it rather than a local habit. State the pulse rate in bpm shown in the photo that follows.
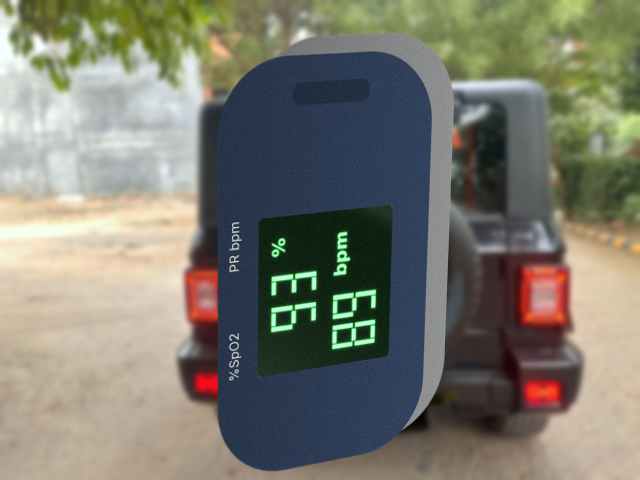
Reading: 89; bpm
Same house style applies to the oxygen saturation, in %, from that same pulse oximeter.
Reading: 93; %
